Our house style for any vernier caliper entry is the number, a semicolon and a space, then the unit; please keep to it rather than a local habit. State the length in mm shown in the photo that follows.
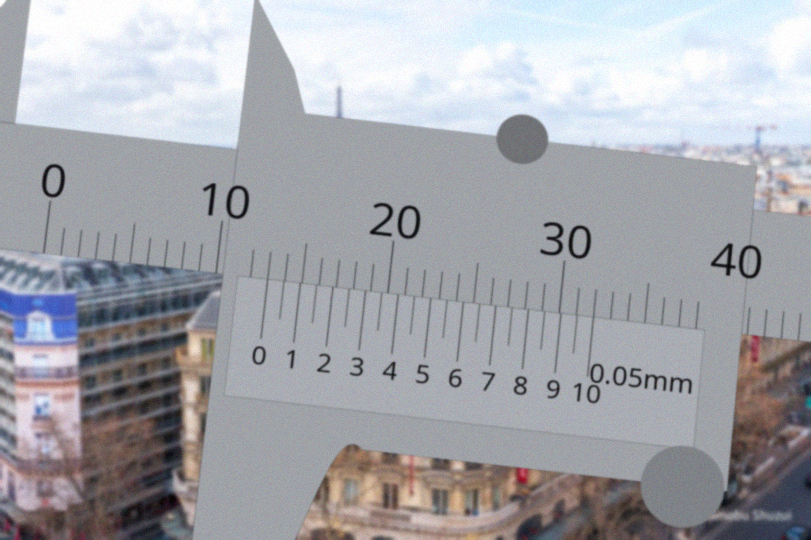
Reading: 13.0; mm
